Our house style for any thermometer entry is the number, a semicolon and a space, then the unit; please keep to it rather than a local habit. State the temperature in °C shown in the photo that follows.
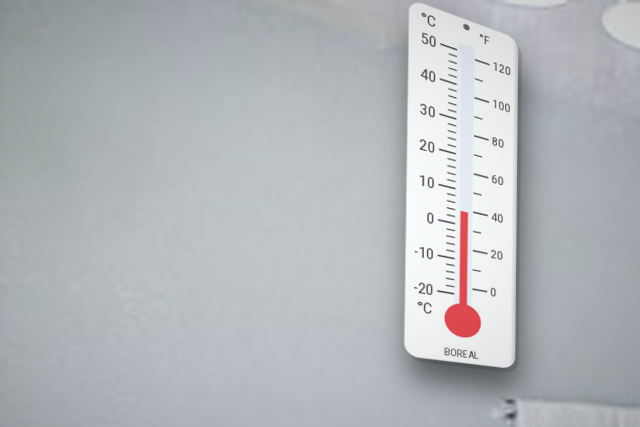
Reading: 4; °C
